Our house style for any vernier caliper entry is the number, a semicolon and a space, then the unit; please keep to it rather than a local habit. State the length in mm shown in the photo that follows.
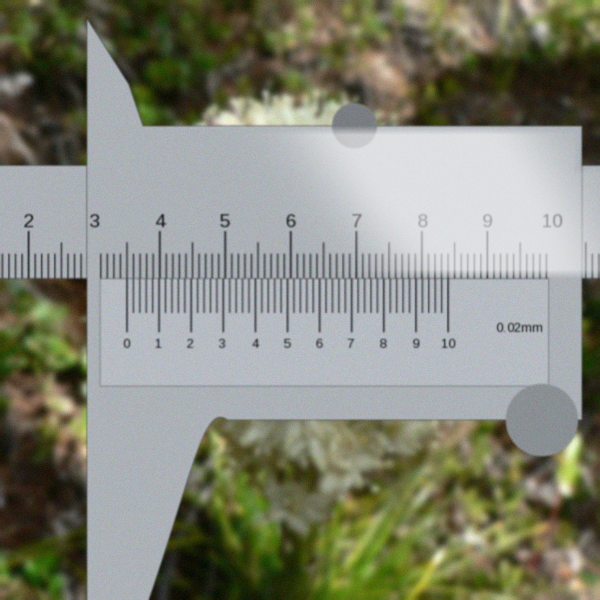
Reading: 35.0; mm
